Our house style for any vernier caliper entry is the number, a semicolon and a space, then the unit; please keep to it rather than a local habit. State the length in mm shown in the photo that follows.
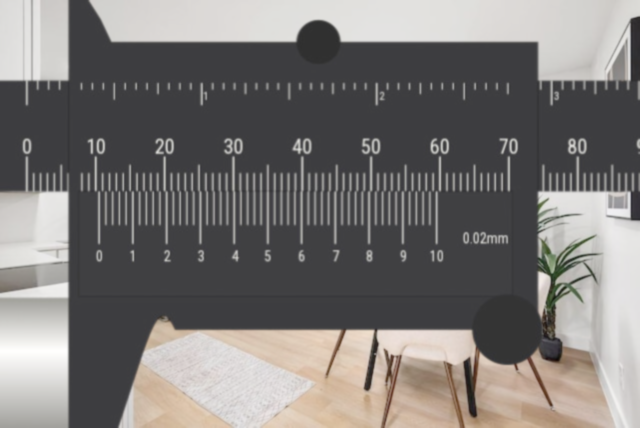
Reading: 10.5; mm
